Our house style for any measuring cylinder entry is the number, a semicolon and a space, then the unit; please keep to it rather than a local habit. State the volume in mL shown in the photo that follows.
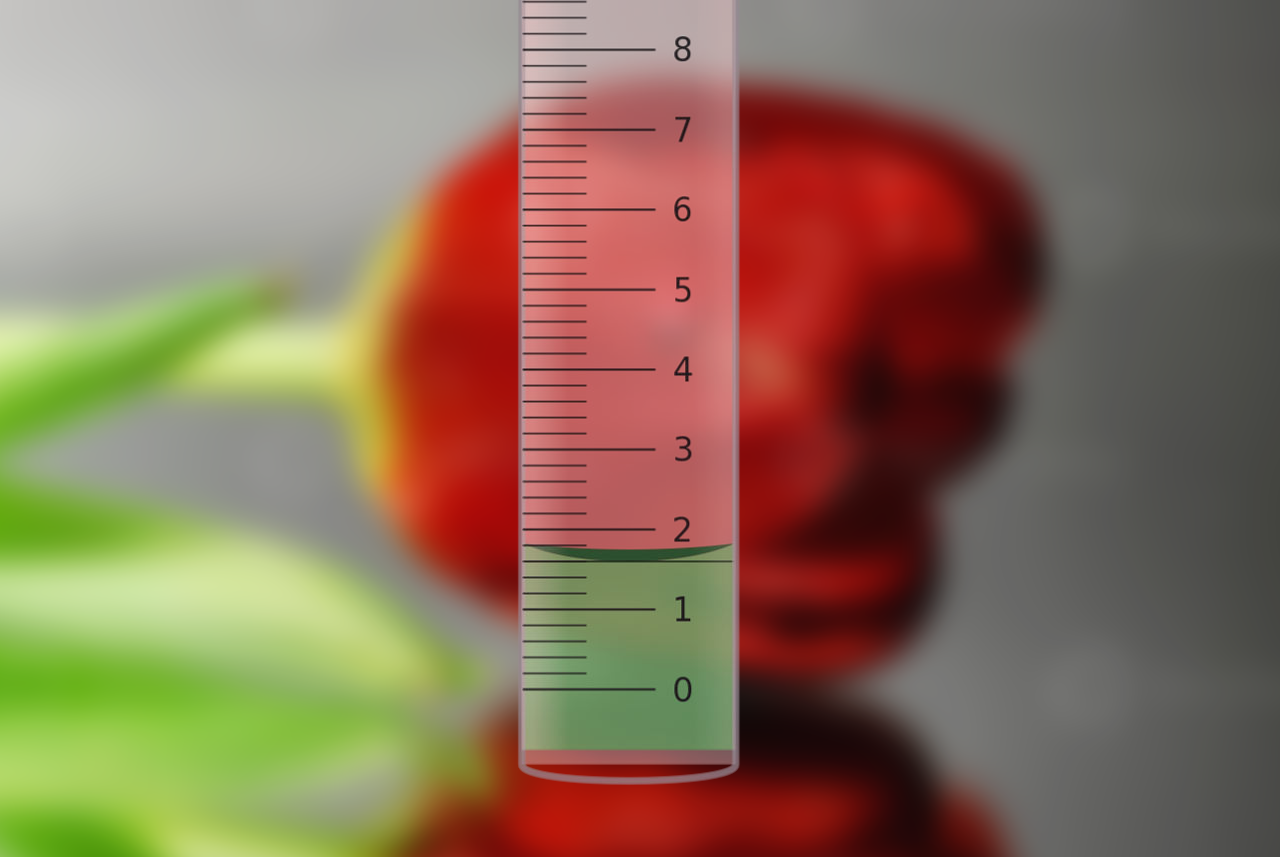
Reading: 1.6; mL
